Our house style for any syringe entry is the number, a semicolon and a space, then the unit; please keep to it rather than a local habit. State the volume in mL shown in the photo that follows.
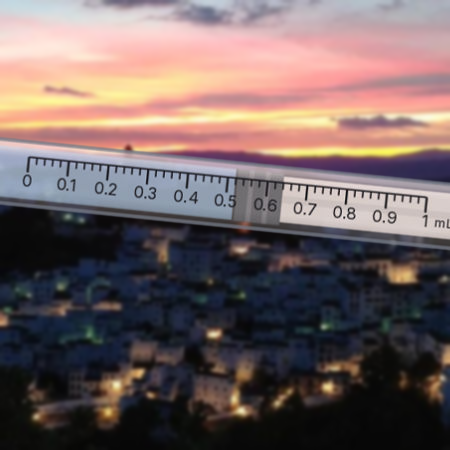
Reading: 0.52; mL
